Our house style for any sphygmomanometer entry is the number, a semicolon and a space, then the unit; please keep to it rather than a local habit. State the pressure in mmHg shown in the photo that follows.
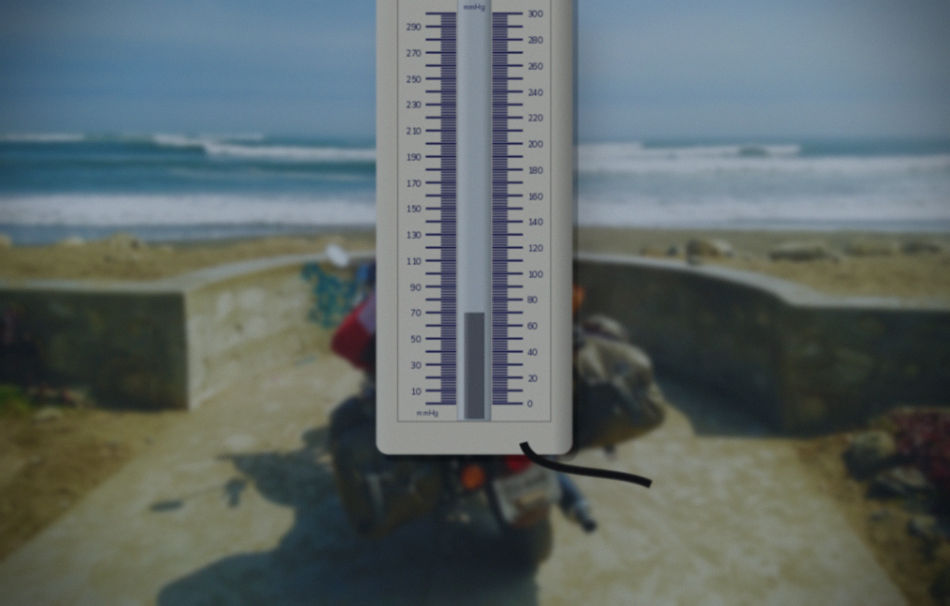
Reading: 70; mmHg
